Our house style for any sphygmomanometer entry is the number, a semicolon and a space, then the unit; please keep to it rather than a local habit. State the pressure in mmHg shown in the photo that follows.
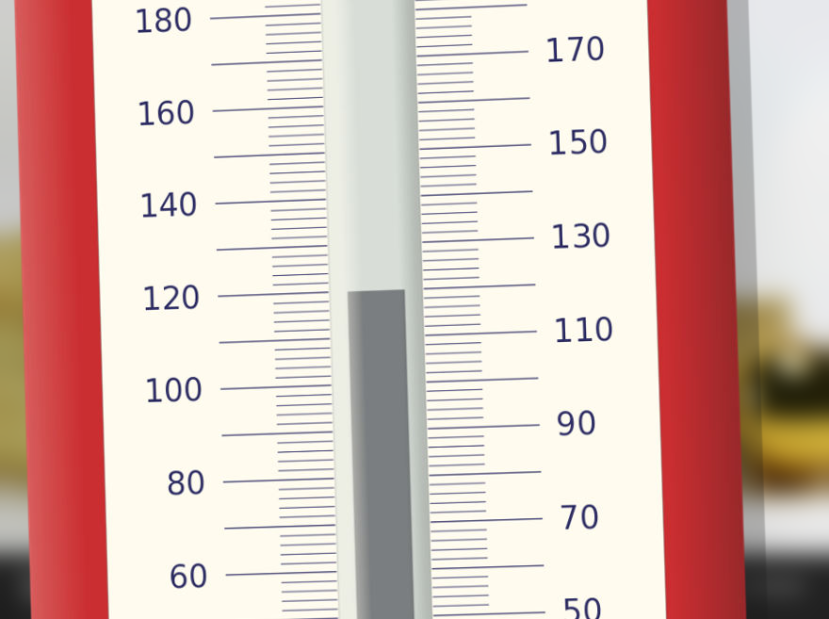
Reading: 120; mmHg
